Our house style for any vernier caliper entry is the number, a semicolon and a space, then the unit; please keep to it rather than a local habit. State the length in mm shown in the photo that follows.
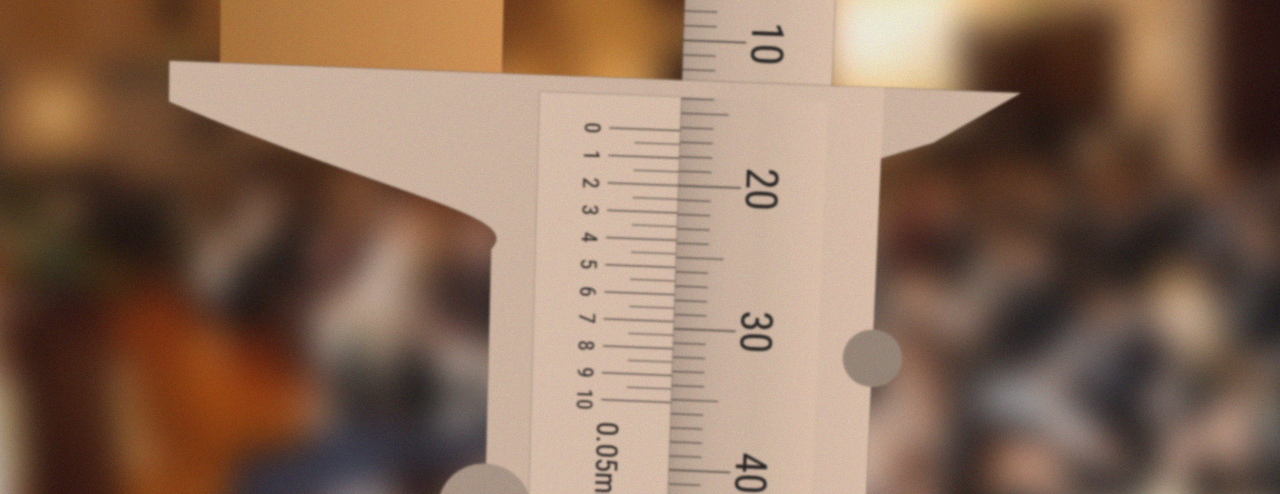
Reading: 16.2; mm
